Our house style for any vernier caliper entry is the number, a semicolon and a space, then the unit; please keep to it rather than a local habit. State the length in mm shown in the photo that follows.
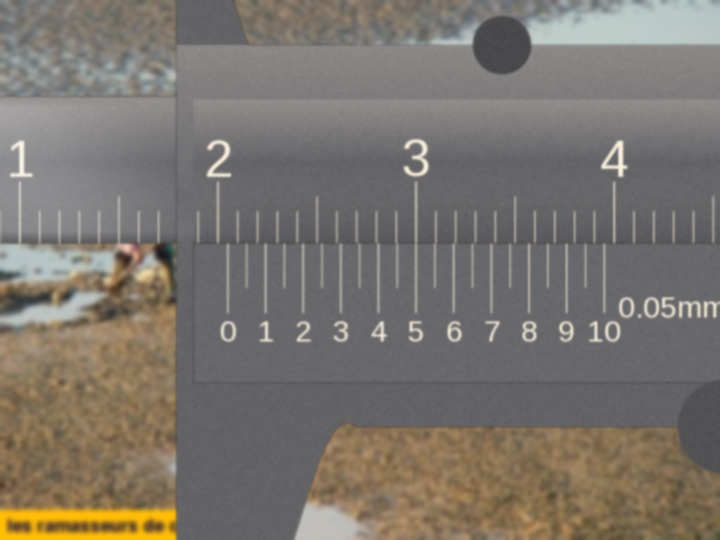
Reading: 20.5; mm
